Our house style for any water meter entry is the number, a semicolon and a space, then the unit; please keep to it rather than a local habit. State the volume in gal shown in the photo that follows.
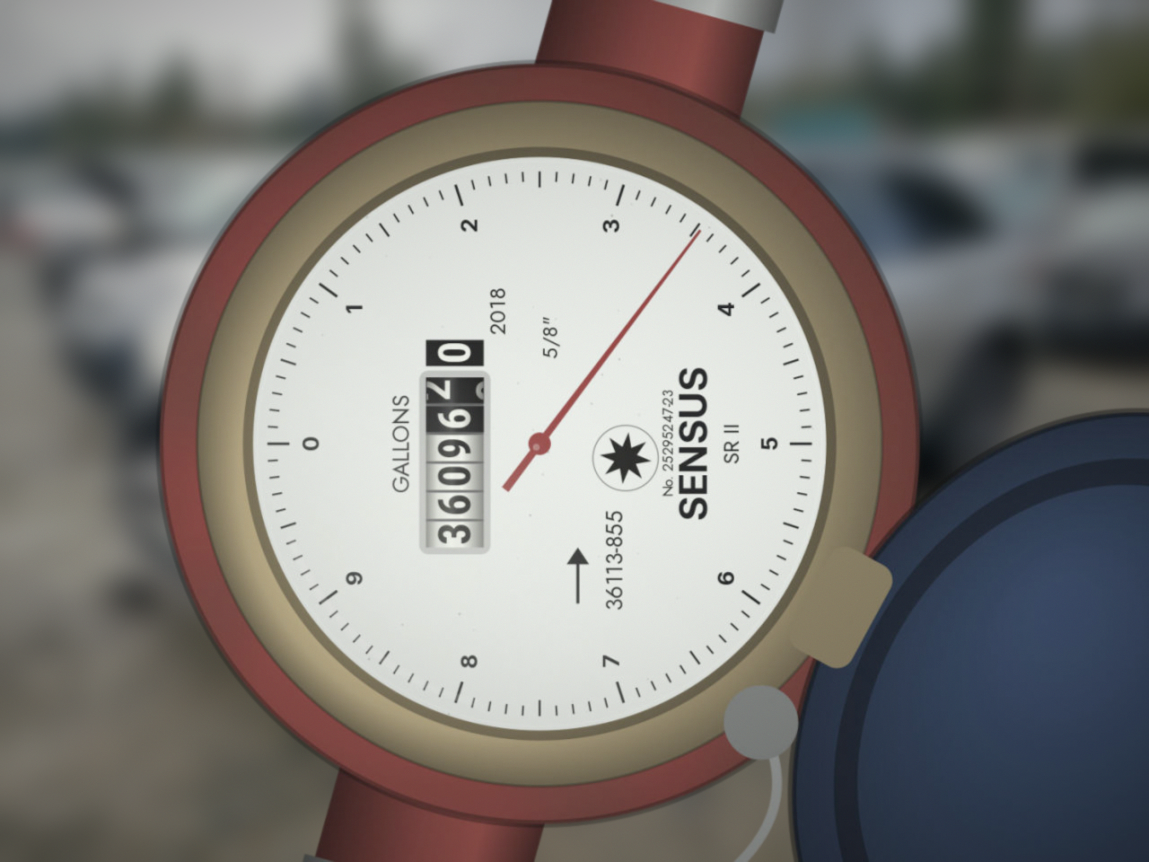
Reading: 3609623.5; gal
